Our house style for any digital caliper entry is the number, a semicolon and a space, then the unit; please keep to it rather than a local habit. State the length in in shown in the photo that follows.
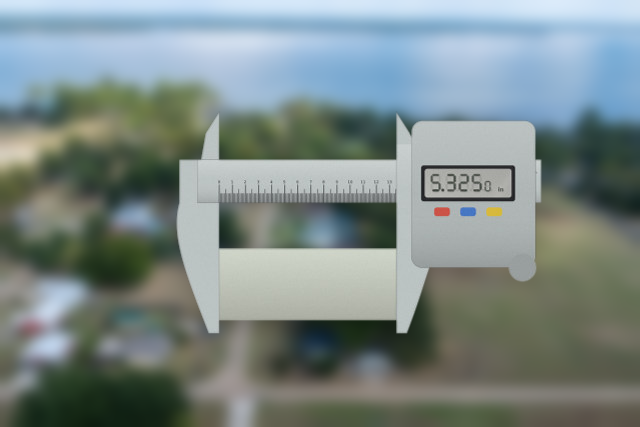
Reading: 5.3250; in
